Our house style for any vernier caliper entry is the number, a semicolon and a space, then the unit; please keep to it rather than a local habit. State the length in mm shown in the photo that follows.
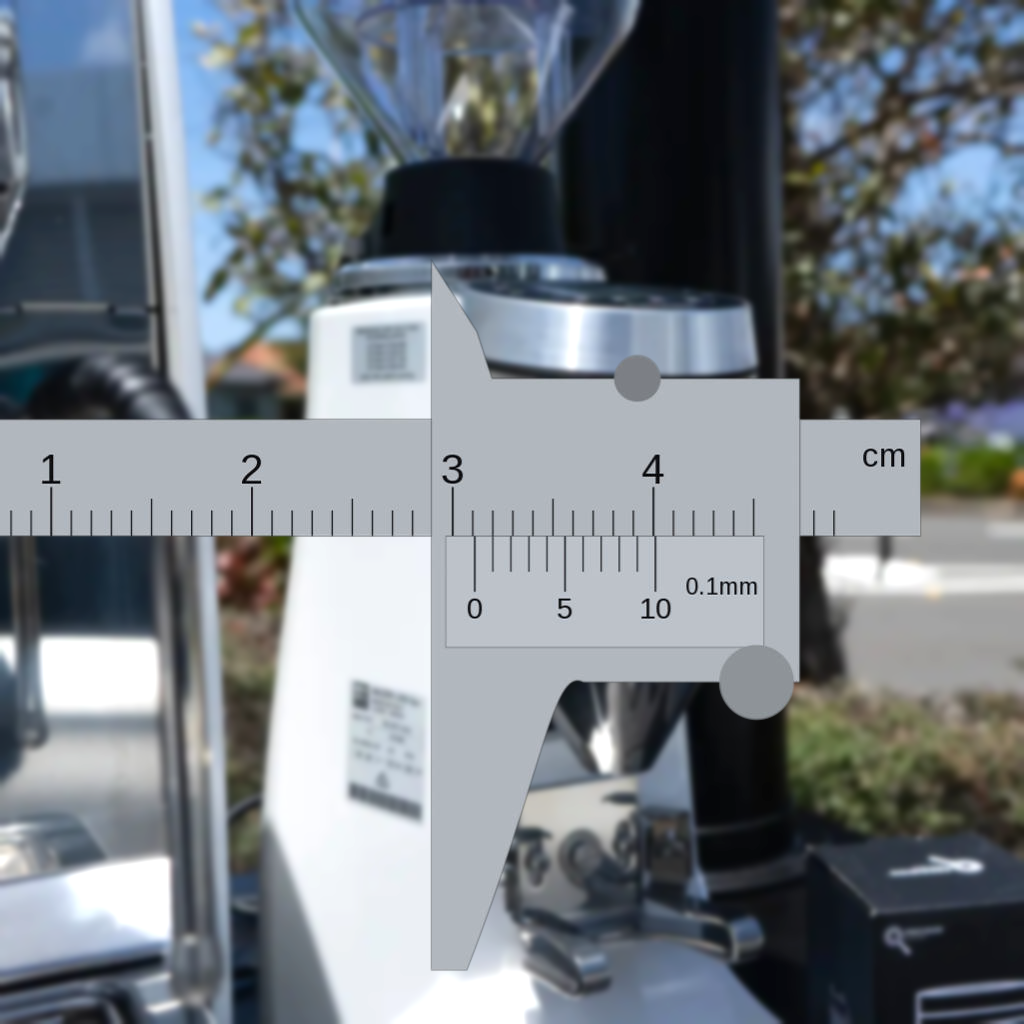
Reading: 31.1; mm
